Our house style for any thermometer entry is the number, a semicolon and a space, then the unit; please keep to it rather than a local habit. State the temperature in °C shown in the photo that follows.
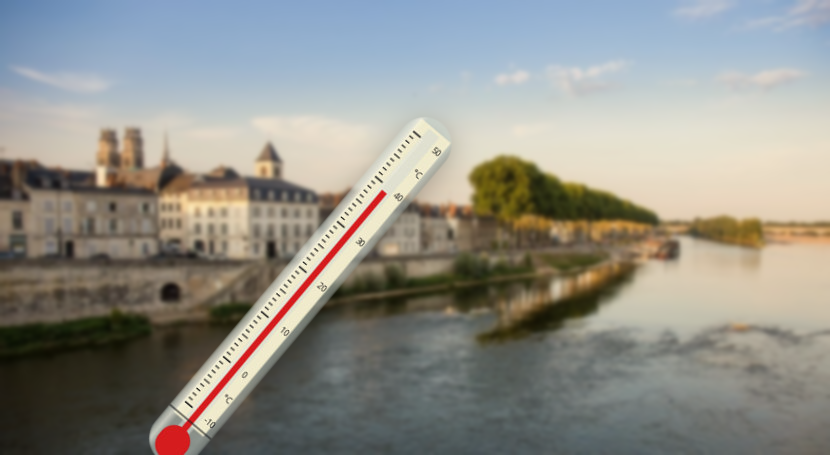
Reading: 39; °C
